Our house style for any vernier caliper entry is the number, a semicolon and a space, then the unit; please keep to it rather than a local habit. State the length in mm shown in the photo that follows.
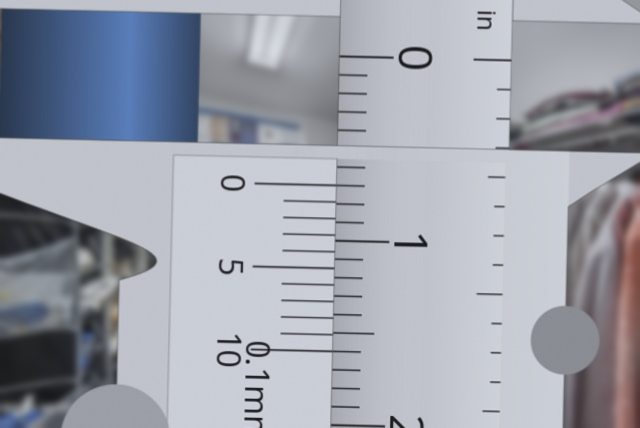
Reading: 7.0; mm
